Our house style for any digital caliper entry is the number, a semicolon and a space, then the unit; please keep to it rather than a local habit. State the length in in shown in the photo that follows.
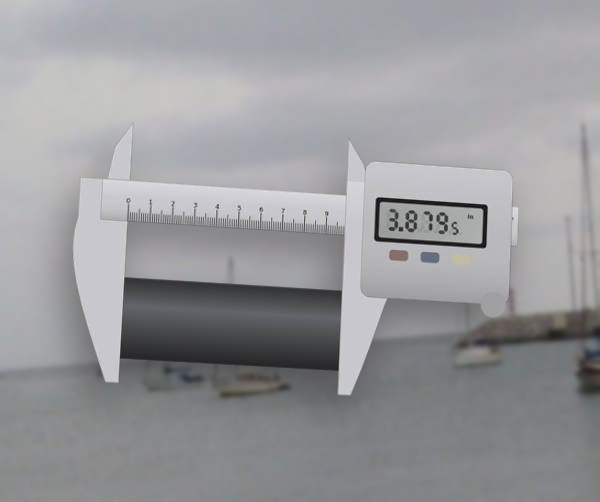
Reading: 3.8795; in
